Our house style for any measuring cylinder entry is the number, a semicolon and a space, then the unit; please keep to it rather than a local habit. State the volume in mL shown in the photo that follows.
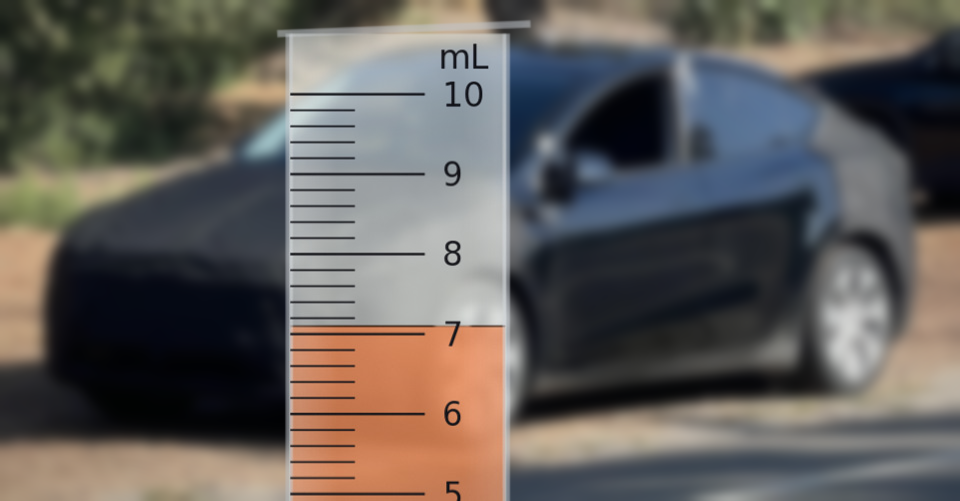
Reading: 7.1; mL
